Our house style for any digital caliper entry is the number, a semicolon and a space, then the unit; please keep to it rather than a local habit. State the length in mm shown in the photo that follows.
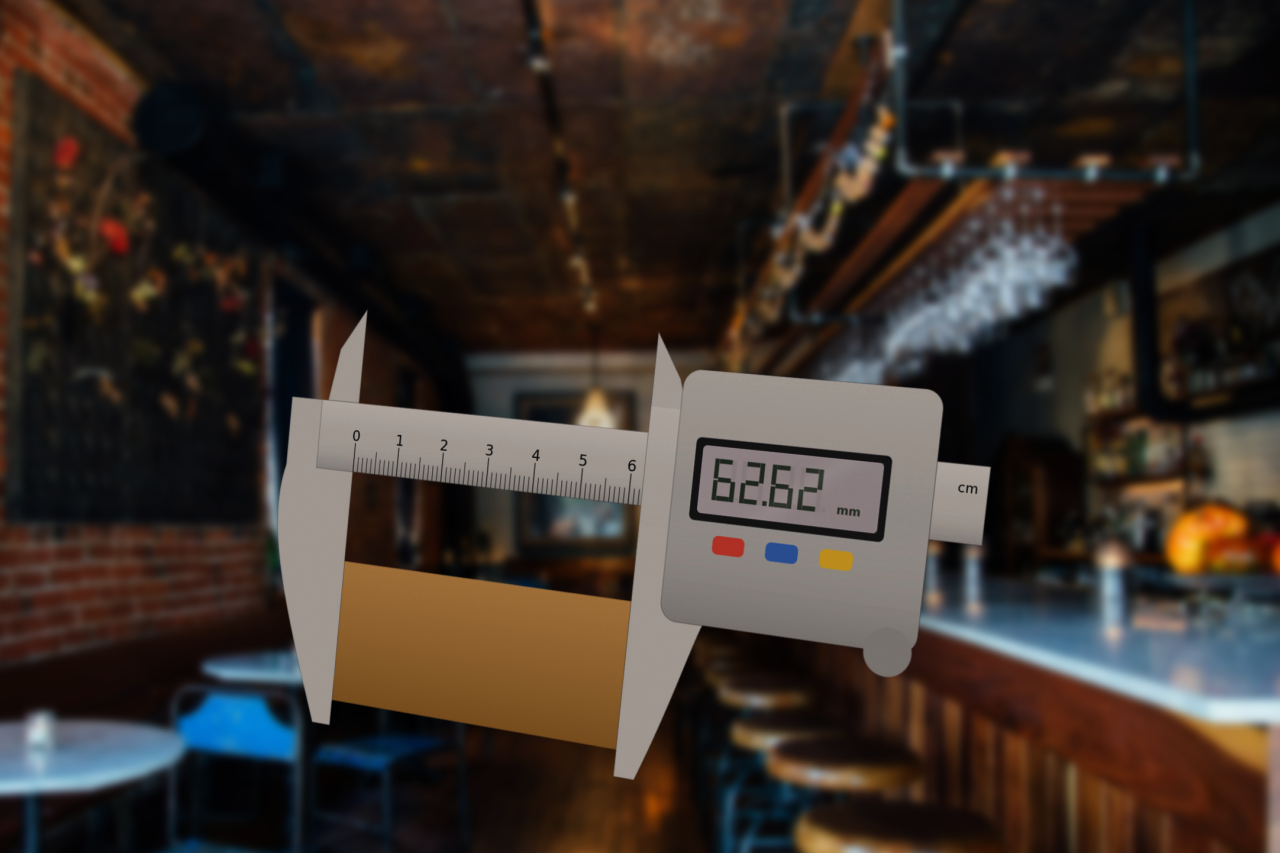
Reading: 62.62; mm
